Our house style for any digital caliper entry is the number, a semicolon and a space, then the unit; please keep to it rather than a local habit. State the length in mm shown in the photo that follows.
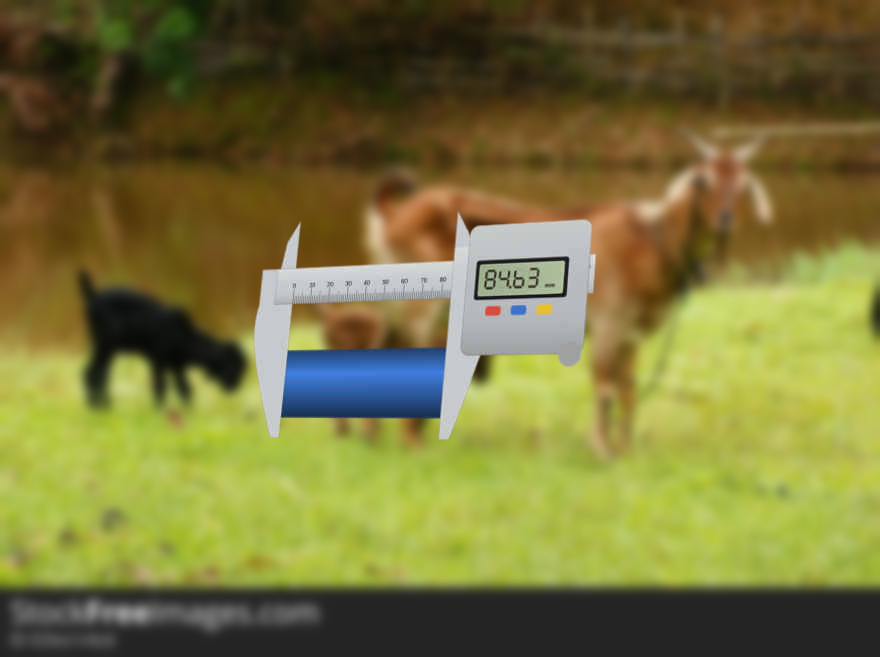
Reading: 84.63; mm
